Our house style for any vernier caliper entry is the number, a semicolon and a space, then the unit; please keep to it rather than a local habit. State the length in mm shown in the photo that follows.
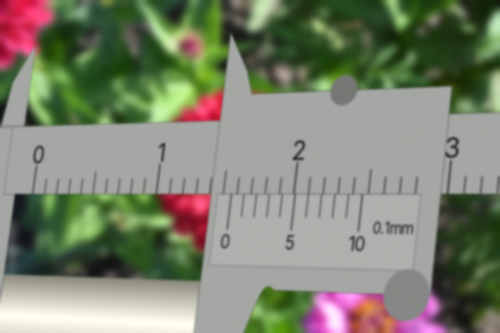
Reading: 15.6; mm
